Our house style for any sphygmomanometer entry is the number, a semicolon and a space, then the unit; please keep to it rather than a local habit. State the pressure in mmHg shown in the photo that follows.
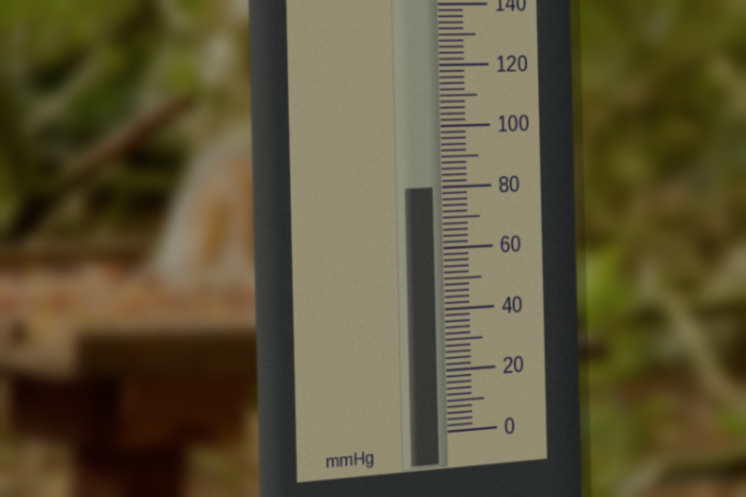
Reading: 80; mmHg
